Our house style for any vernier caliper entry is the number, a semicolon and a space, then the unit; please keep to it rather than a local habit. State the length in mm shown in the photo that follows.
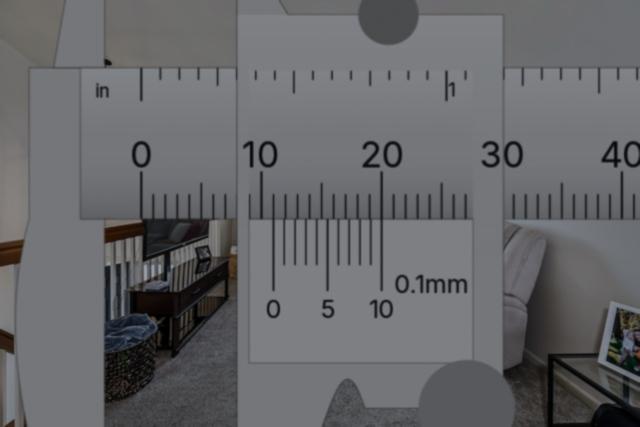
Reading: 11.0; mm
